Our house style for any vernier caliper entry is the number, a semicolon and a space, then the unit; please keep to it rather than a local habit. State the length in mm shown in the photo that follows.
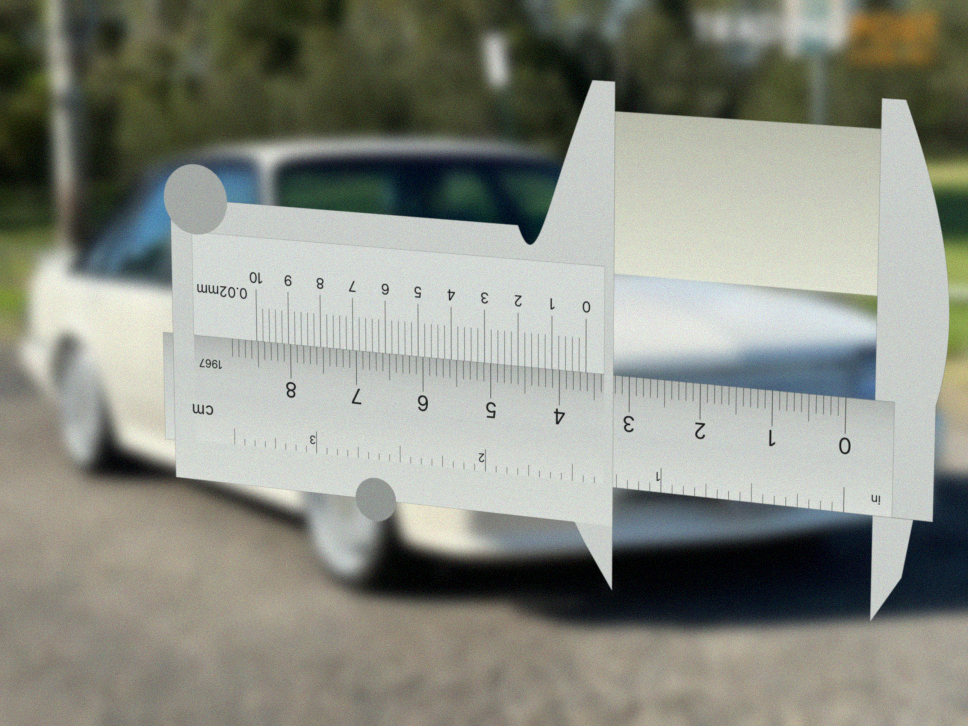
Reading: 36.2; mm
